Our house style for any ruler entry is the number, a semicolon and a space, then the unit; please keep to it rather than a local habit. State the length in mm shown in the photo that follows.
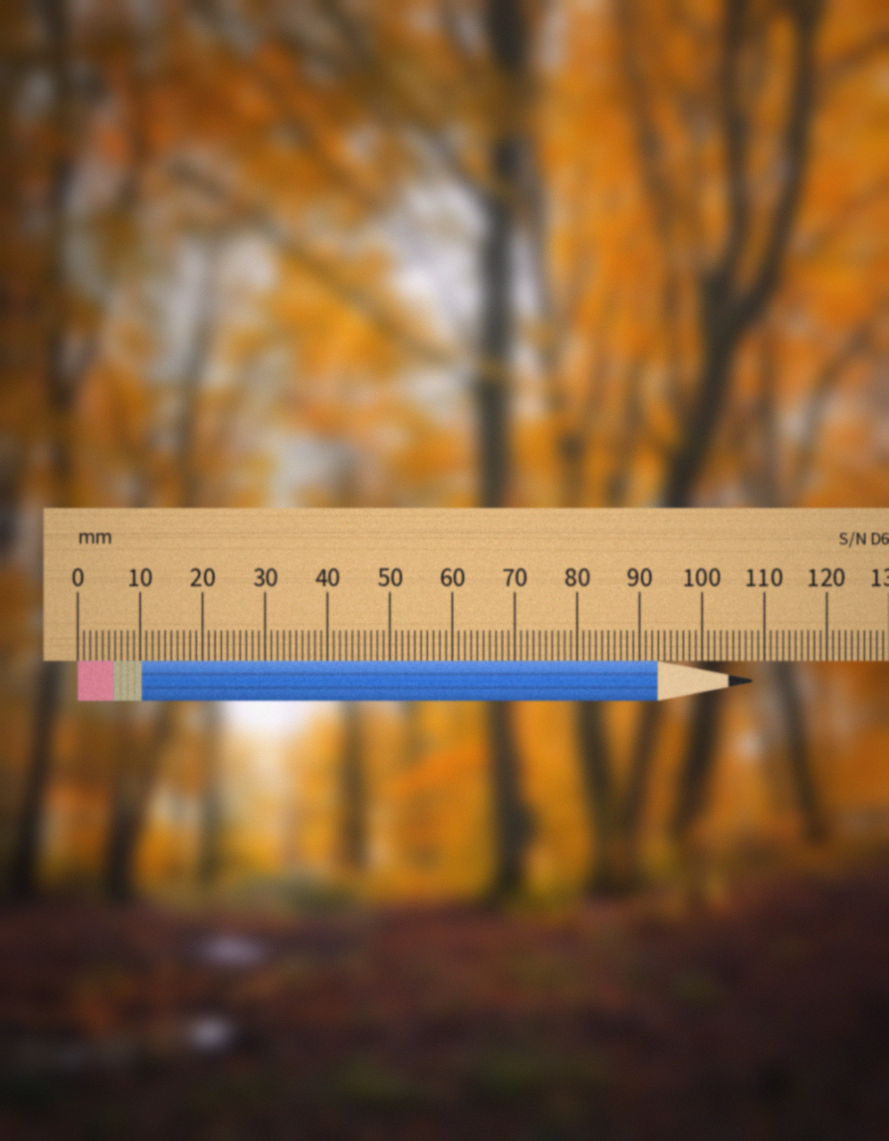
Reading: 108; mm
